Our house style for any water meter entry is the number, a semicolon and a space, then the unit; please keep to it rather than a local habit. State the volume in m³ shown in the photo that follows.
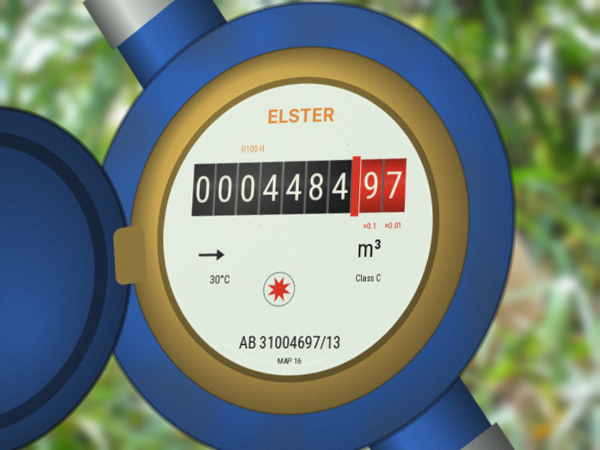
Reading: 4484.97; m³
